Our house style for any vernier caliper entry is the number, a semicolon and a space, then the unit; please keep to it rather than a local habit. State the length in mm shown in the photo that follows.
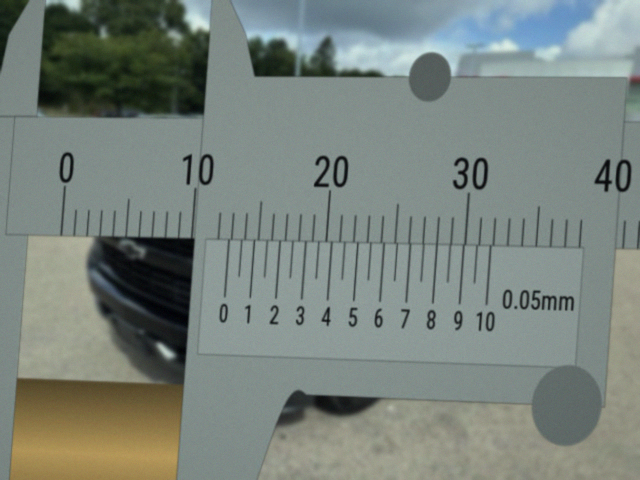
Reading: 12.8; mm
